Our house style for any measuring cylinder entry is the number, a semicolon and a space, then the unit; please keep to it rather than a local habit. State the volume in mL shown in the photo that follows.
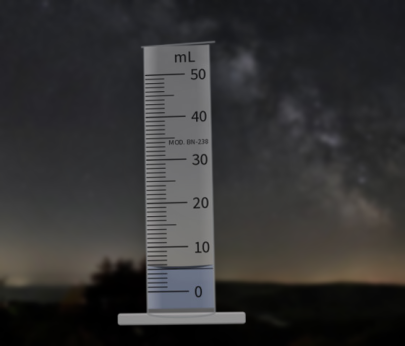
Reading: 5; mL
